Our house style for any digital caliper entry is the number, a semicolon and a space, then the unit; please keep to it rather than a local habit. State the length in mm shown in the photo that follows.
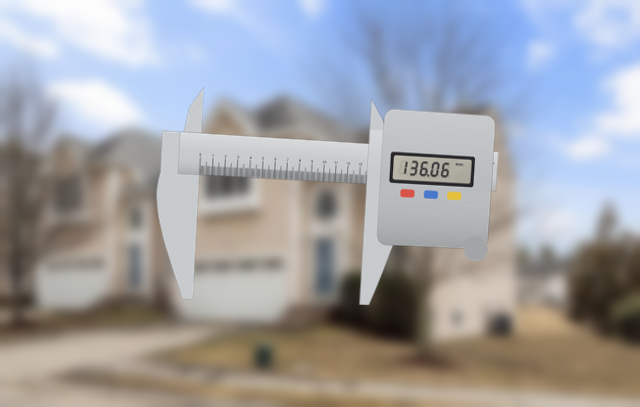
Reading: 136.06; mm
